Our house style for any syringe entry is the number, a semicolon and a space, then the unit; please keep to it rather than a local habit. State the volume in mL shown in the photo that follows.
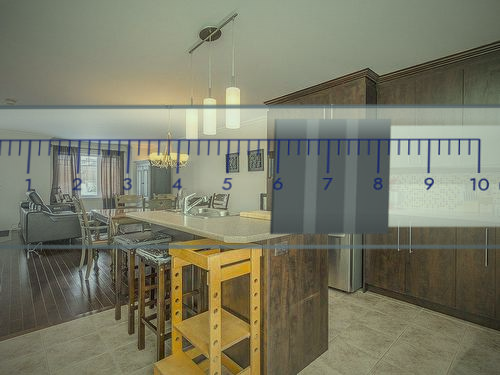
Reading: 5.9; mL
